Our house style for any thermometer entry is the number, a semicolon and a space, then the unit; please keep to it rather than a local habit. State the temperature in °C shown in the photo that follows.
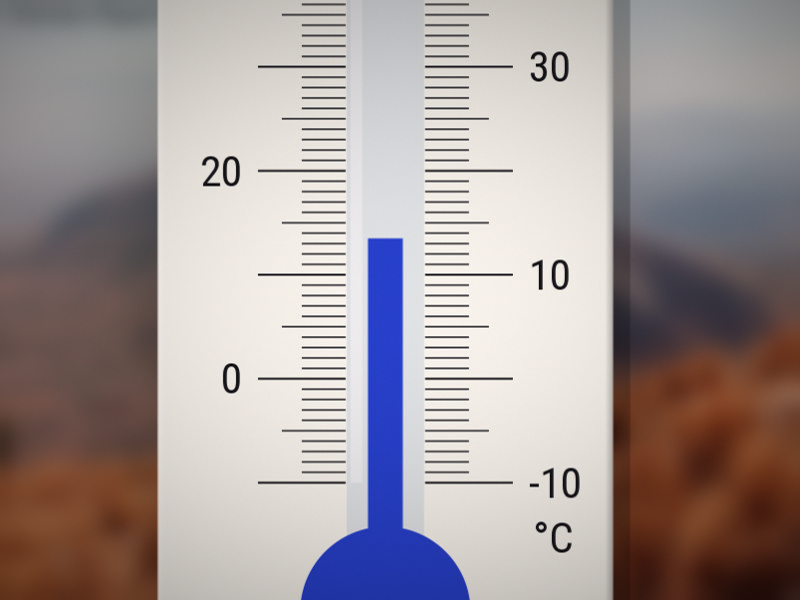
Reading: 13.5; °C
